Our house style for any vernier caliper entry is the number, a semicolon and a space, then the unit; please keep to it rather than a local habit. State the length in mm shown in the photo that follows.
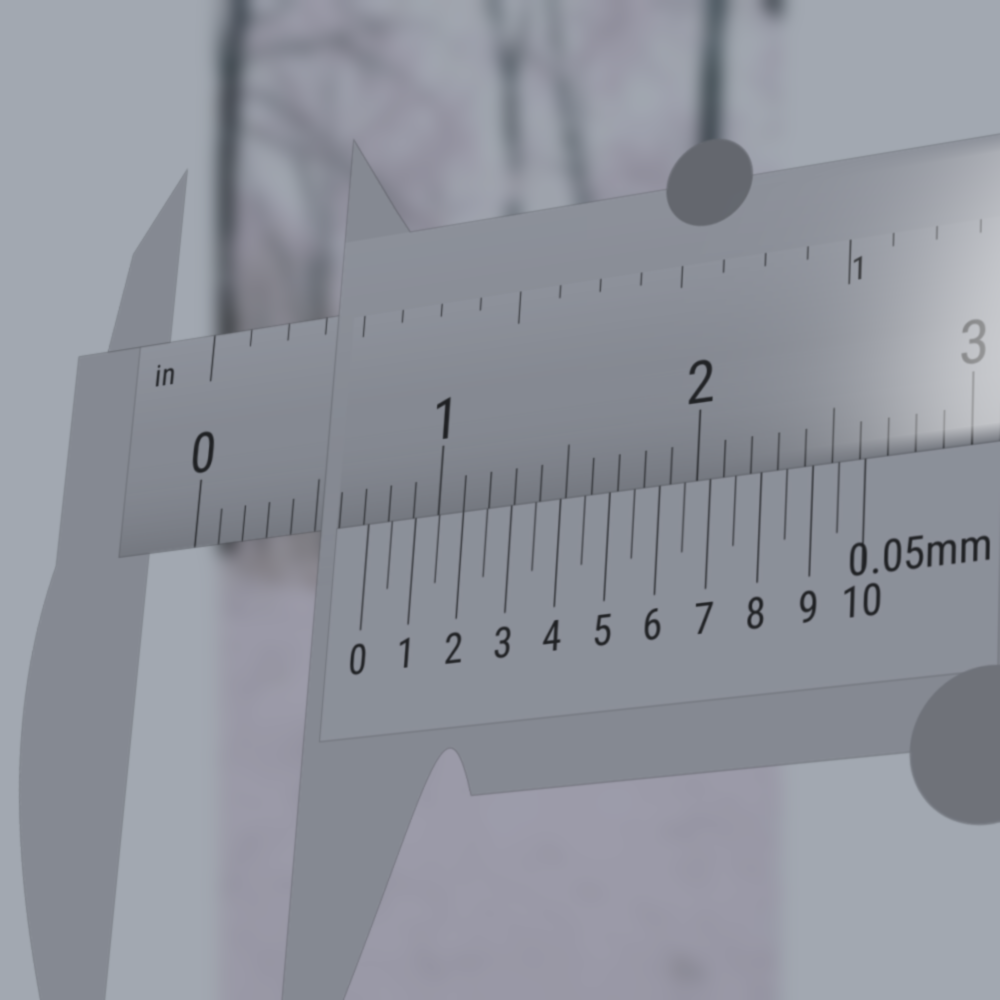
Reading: 7.2; mm
